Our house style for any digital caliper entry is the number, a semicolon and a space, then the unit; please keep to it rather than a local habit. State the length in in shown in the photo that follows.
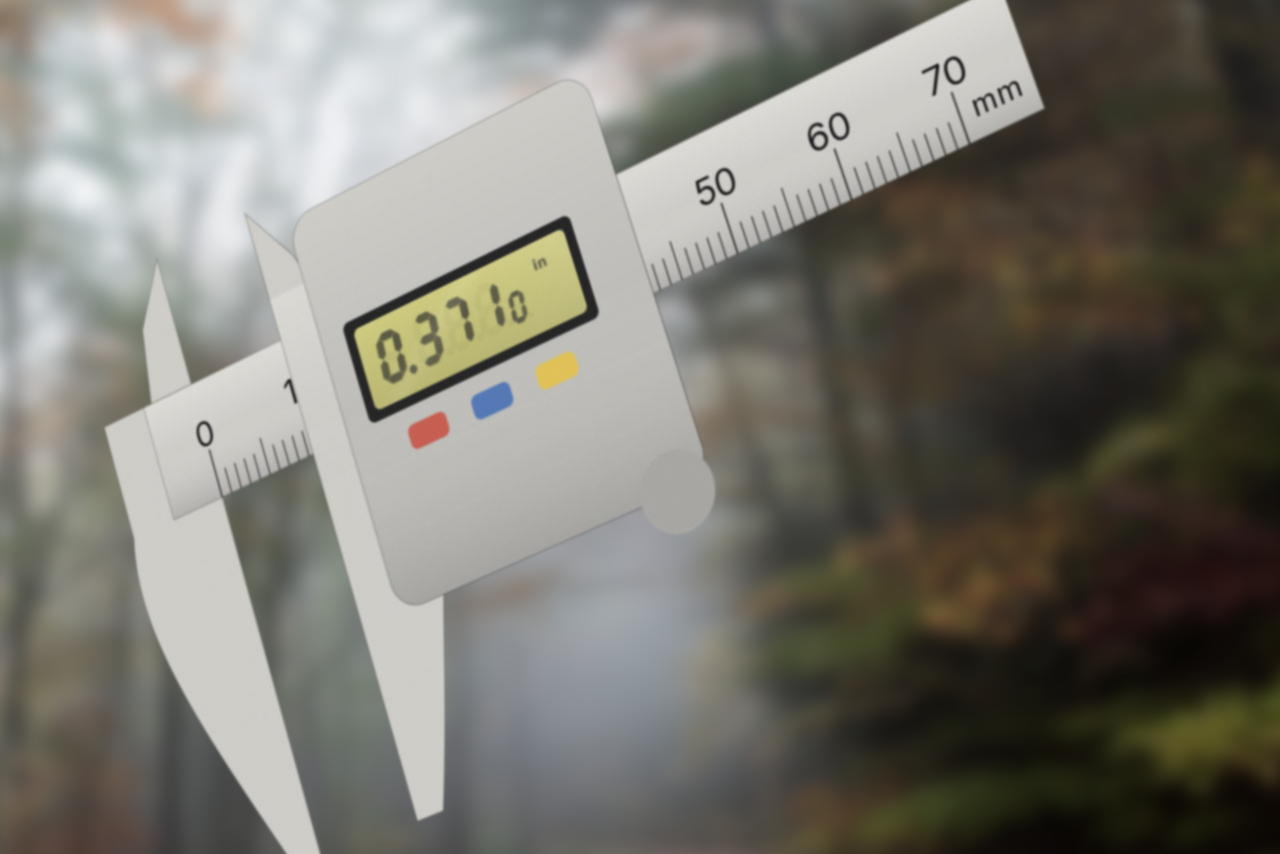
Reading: 0.3710; in
